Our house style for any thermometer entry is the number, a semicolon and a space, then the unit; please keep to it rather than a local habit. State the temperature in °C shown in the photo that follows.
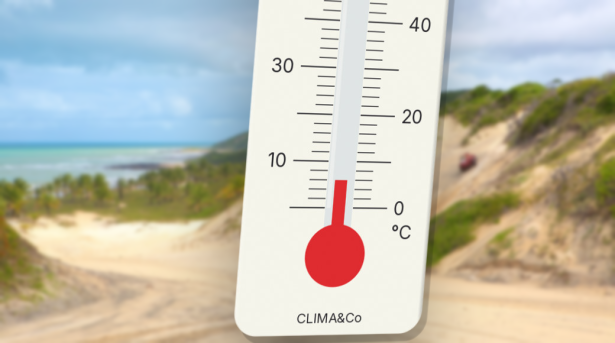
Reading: 6; °C
